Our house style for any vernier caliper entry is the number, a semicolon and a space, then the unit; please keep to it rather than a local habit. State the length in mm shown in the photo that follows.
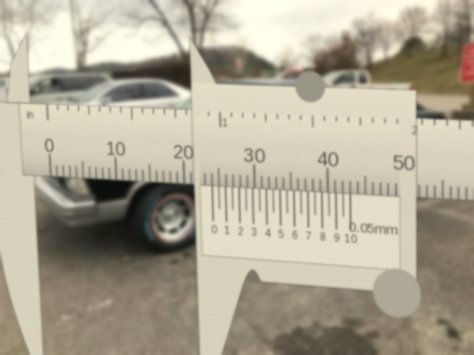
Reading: 24.0; mm
